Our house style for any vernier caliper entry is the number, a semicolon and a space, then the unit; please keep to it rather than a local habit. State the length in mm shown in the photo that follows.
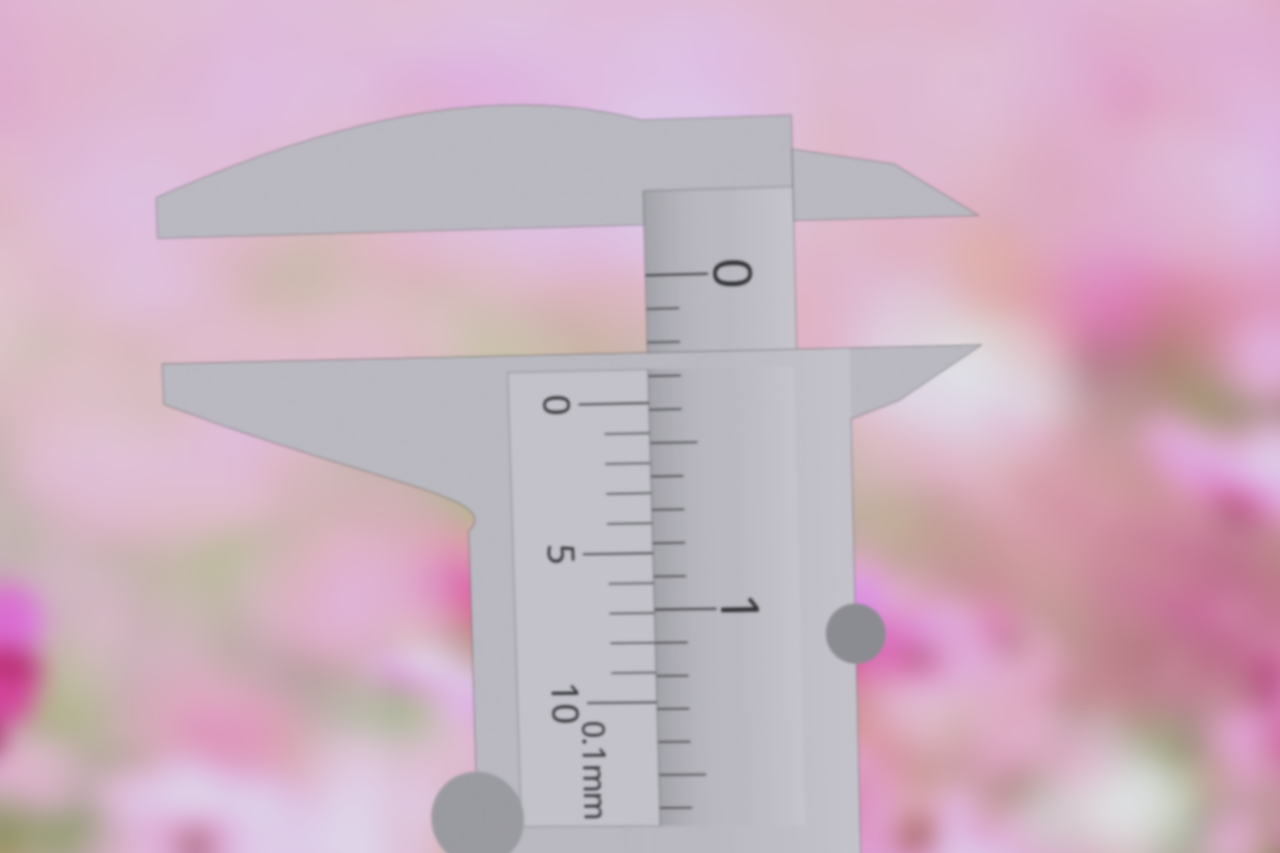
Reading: 3.8; mm
